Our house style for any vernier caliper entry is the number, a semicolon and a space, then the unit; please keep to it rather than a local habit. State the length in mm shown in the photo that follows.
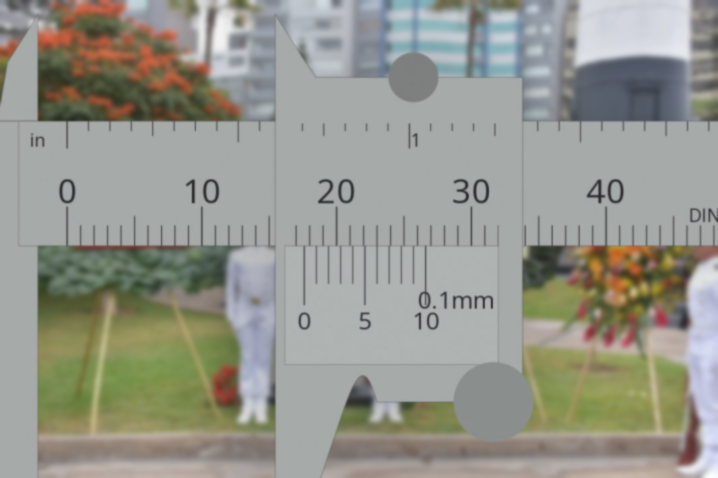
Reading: 17.6; mm
